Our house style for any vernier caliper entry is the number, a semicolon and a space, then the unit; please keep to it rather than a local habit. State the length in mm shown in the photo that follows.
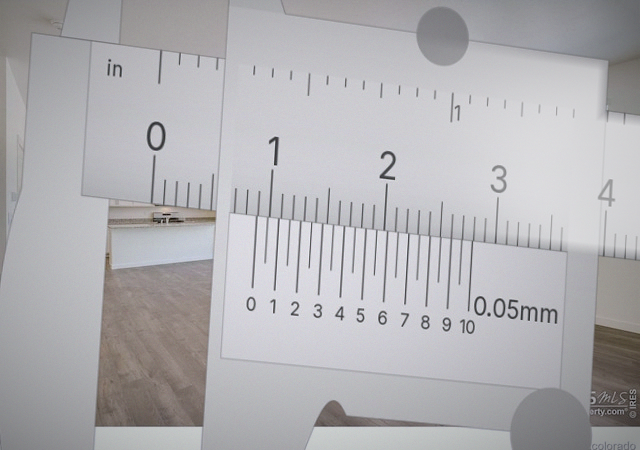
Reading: 8.9; mm
